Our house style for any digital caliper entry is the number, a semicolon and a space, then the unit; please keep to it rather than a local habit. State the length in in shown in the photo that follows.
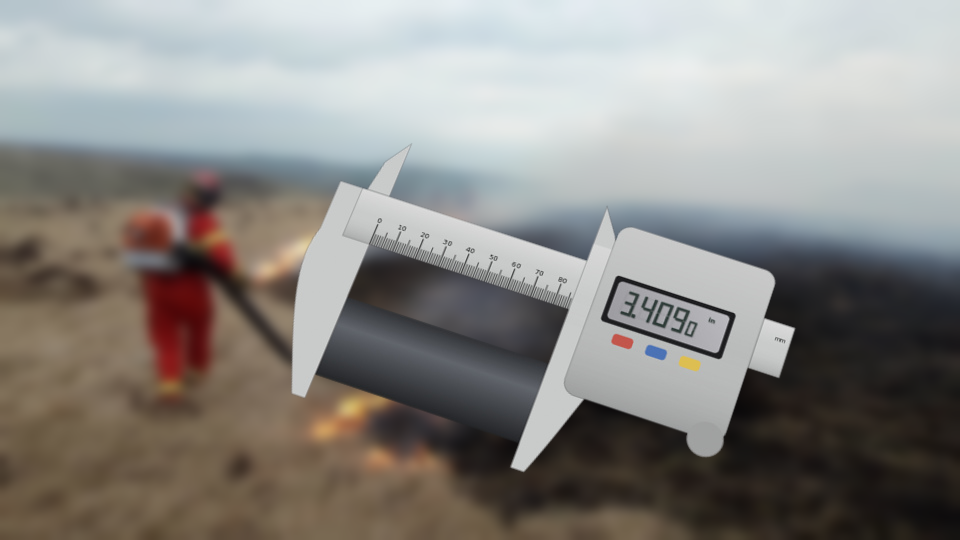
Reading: 3.4090; in
